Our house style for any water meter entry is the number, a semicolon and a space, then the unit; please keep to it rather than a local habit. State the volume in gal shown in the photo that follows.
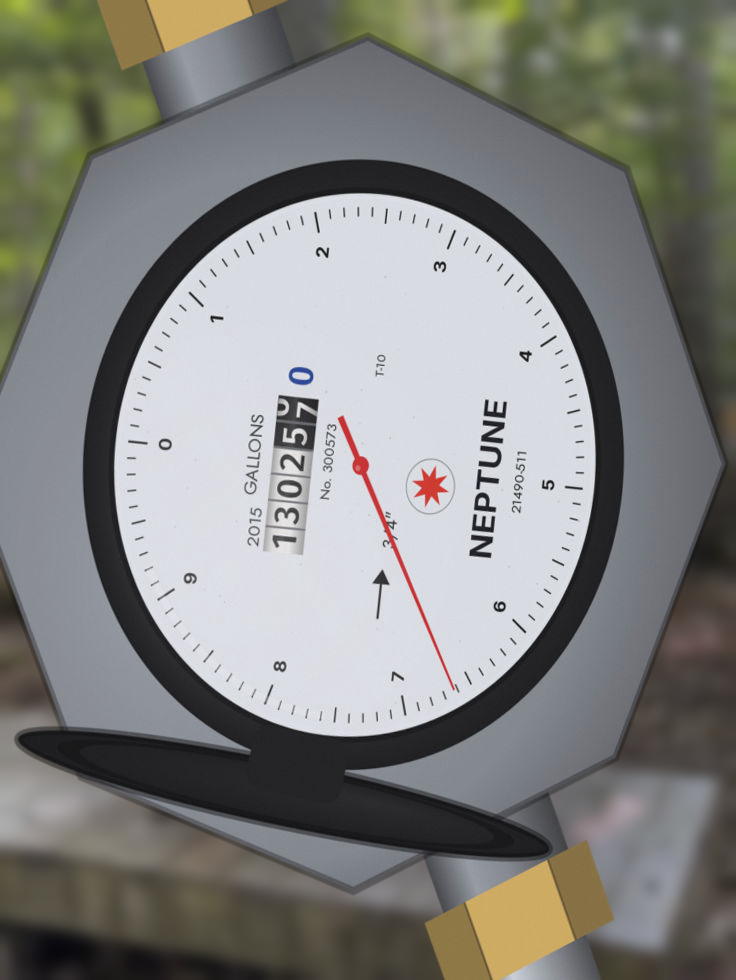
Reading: 1302566.6; gal
